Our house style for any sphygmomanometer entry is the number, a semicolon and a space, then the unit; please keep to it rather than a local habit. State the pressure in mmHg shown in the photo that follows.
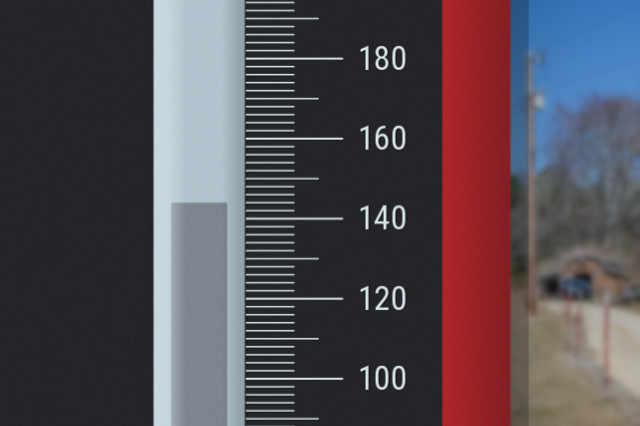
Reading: 144; mmHg
